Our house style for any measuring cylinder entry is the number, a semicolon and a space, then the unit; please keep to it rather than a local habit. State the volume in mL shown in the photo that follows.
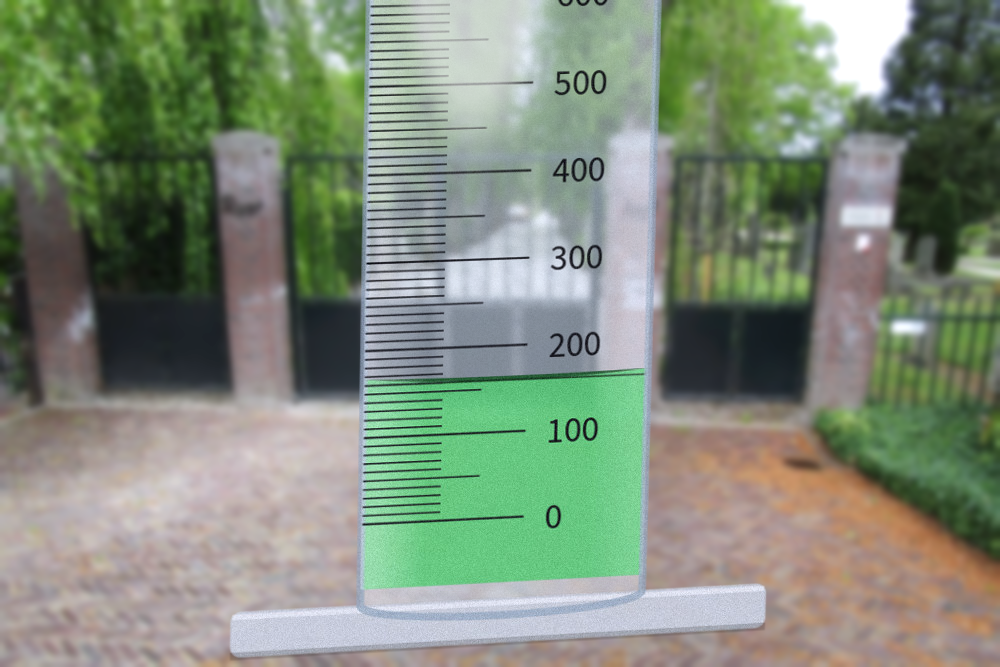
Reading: 160; mL
